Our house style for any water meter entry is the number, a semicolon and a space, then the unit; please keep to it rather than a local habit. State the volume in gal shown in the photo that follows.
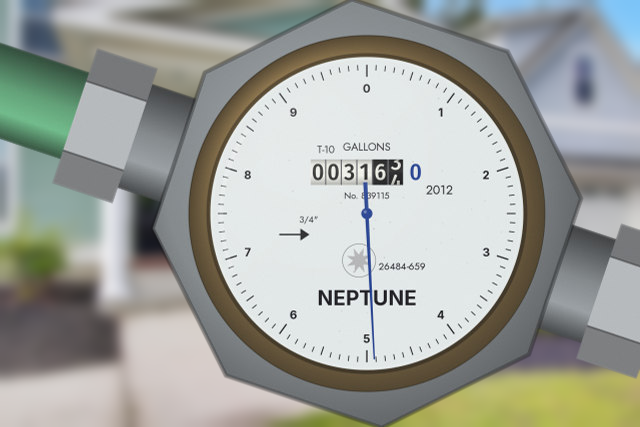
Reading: 31634.9; gal
